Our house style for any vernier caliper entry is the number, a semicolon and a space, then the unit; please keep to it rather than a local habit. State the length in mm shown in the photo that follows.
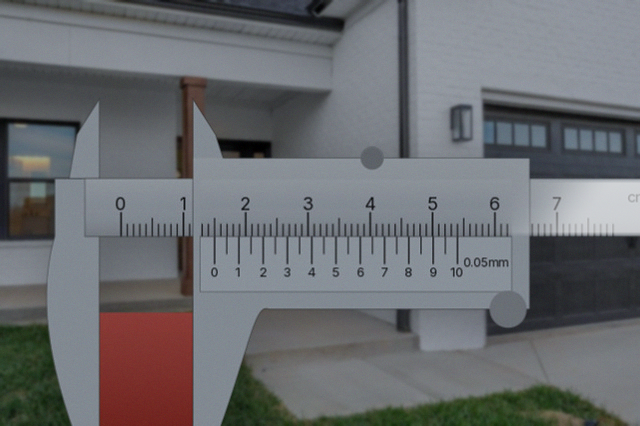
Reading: 15.0; mm
